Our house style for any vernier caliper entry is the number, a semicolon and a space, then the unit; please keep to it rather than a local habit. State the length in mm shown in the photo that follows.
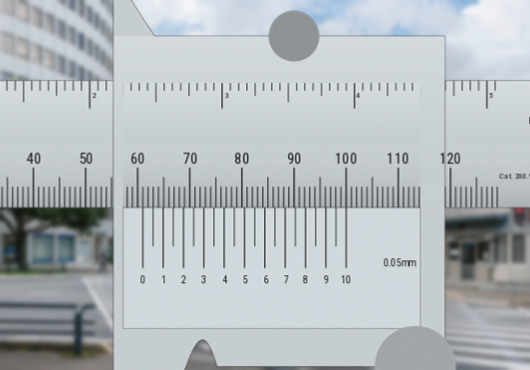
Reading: 61.0; mm
